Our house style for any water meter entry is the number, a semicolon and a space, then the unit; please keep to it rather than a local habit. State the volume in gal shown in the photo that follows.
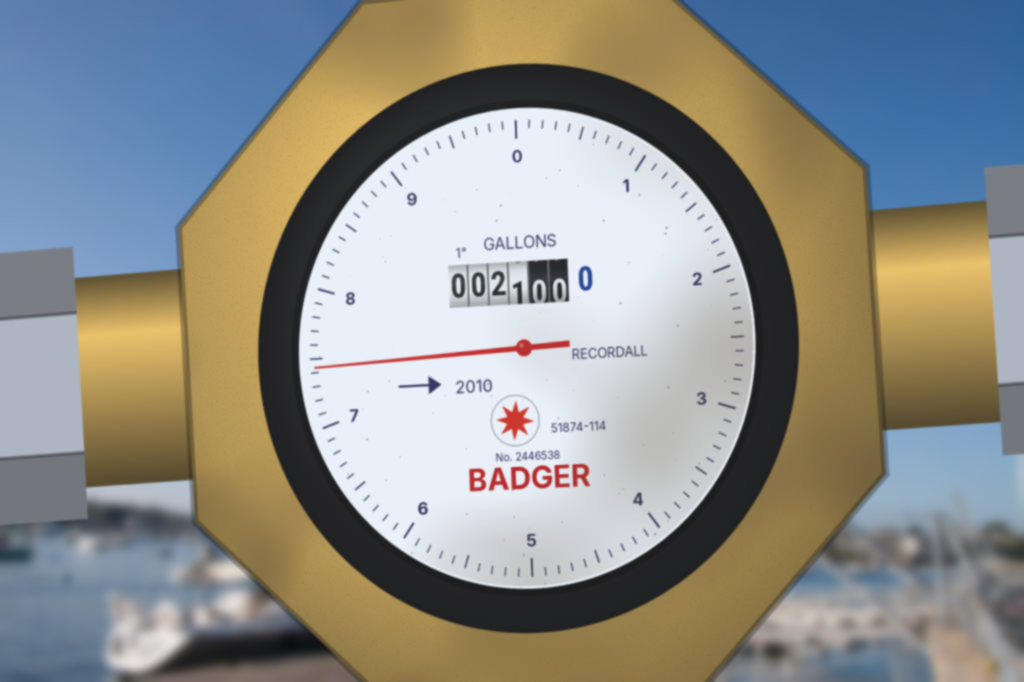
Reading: 20997.4; gal
